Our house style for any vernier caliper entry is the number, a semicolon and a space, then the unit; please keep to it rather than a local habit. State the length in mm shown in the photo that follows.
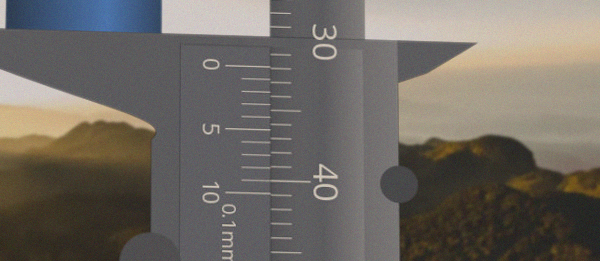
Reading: 31.9; mm
